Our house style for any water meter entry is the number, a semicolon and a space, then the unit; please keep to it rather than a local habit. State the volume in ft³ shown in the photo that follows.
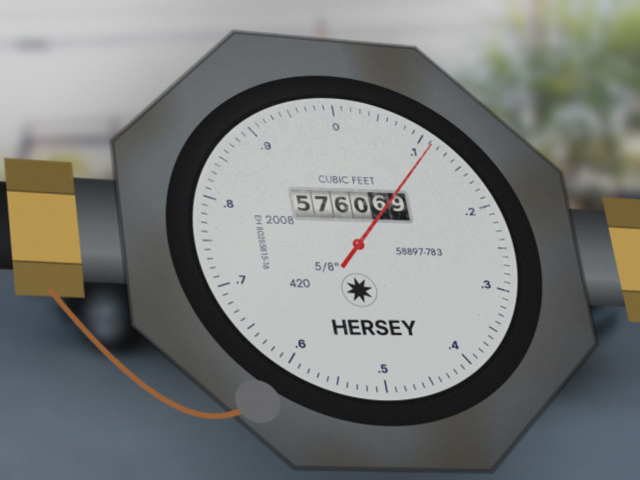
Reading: 576069.11; ft³
